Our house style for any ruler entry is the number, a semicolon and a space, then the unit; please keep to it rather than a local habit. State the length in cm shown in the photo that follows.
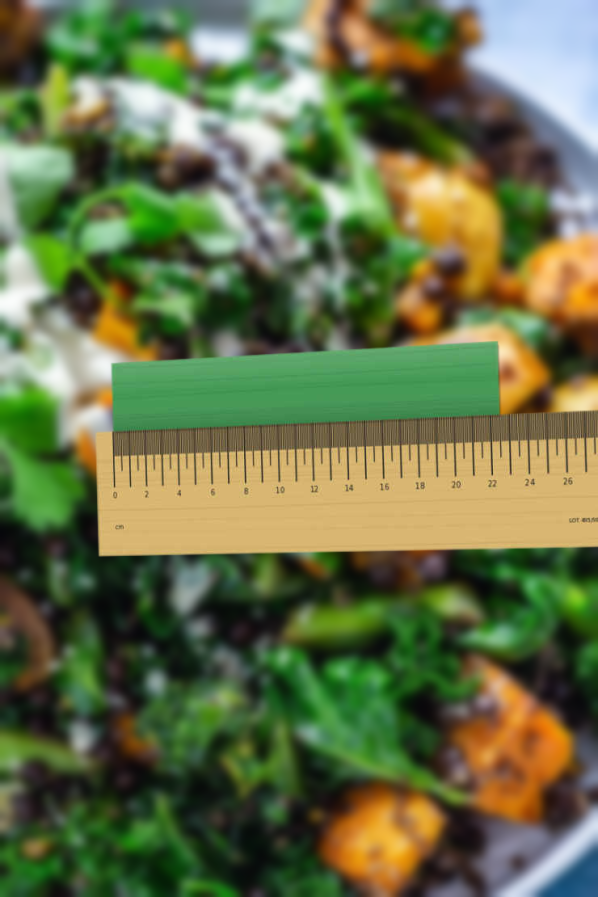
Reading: 22.5; cm
